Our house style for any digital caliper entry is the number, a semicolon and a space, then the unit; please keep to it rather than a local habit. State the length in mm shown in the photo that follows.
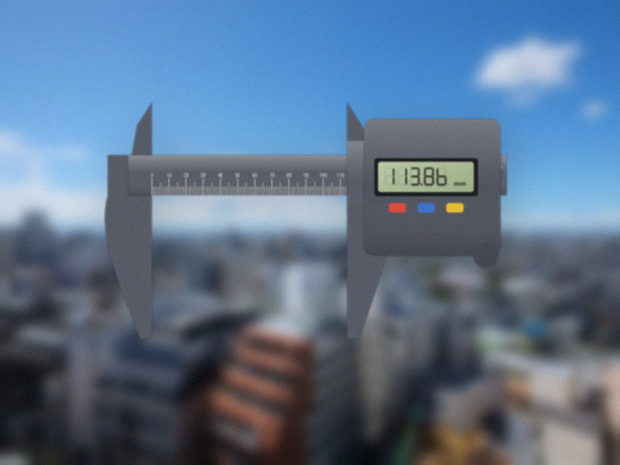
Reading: 113.86; mm
